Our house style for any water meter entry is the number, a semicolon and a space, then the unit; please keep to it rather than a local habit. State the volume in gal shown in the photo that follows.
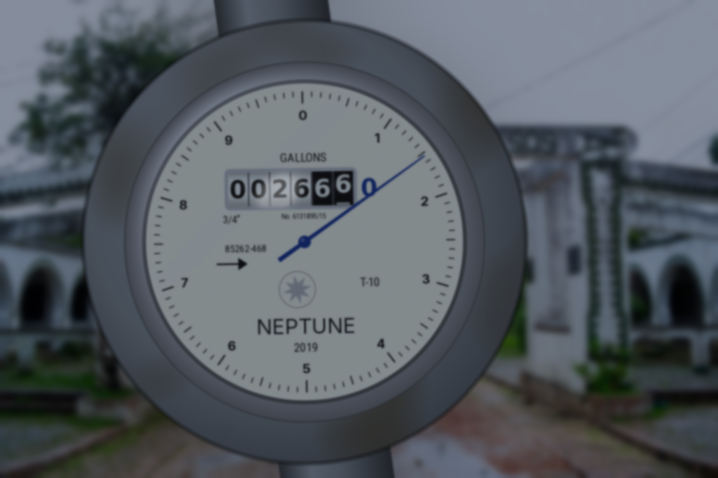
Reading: 26661.5; gal
